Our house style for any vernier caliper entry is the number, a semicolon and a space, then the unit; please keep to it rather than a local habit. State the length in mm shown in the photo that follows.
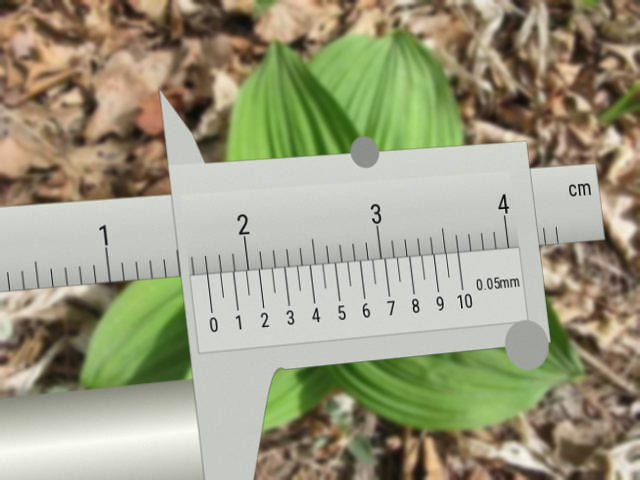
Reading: 17.0; mm
